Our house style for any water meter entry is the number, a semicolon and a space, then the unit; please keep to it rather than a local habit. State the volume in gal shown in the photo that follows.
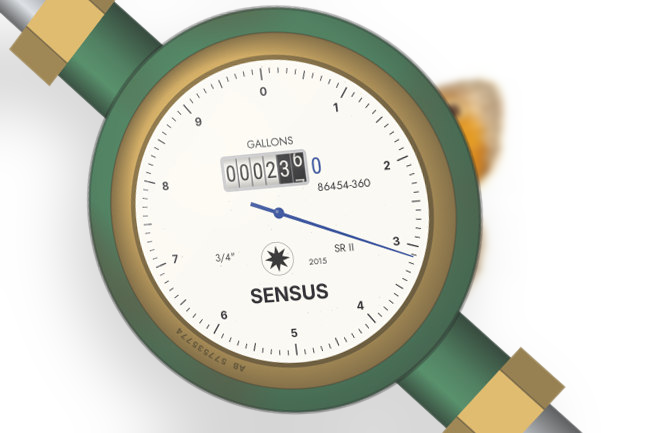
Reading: 2363.1; gal
